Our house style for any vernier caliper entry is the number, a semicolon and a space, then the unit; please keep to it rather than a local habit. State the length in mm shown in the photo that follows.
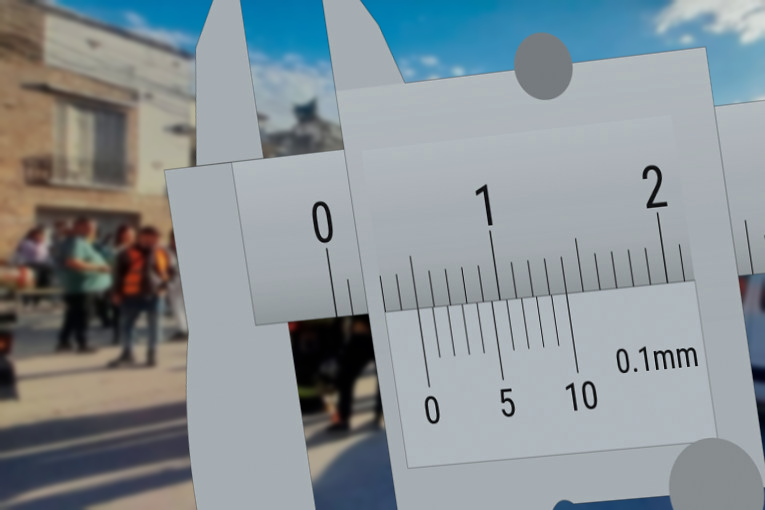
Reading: 5.0; mm
